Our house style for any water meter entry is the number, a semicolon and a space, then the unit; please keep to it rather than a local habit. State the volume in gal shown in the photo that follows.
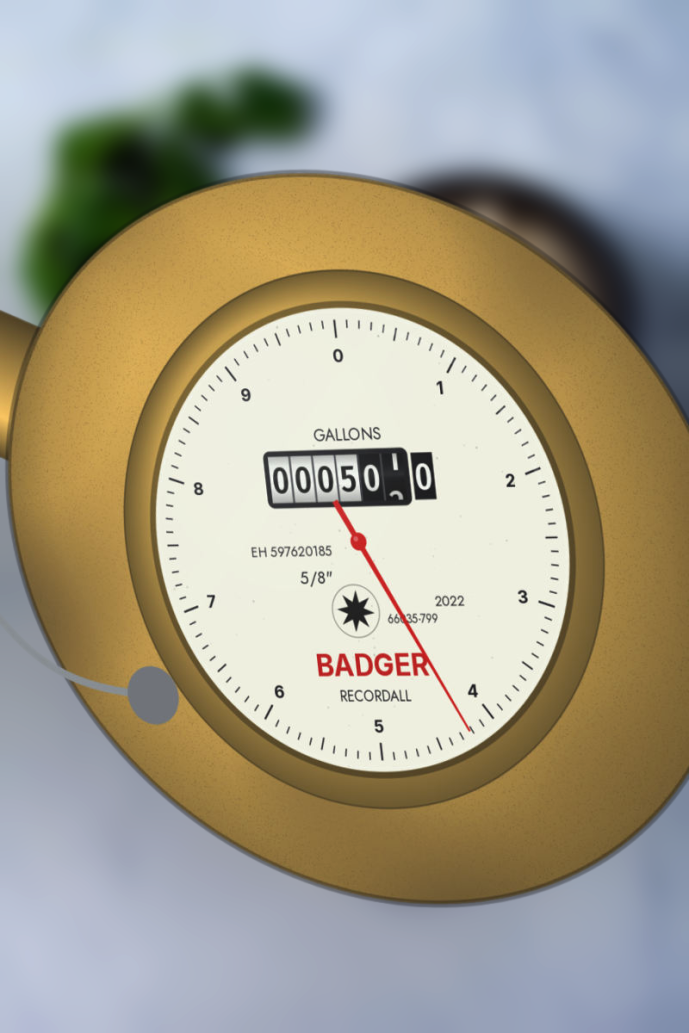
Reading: 5014.2; gal
